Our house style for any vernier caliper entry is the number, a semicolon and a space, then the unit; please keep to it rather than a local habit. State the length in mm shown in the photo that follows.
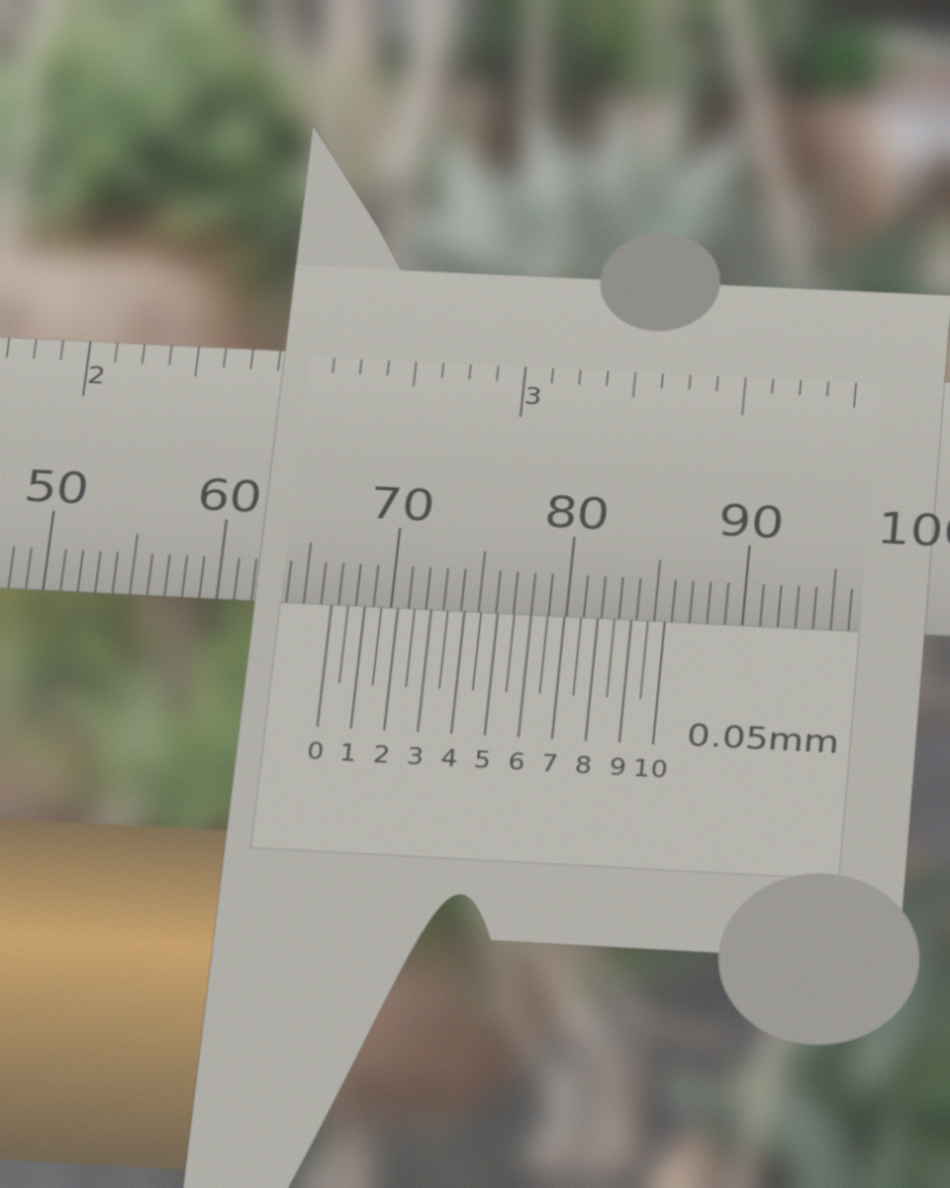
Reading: 66.6; mm
